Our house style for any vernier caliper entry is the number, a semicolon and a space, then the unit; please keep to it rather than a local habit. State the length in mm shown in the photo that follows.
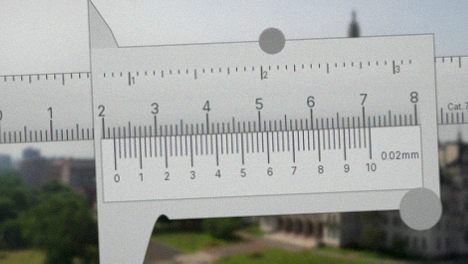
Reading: 22.0; mm
